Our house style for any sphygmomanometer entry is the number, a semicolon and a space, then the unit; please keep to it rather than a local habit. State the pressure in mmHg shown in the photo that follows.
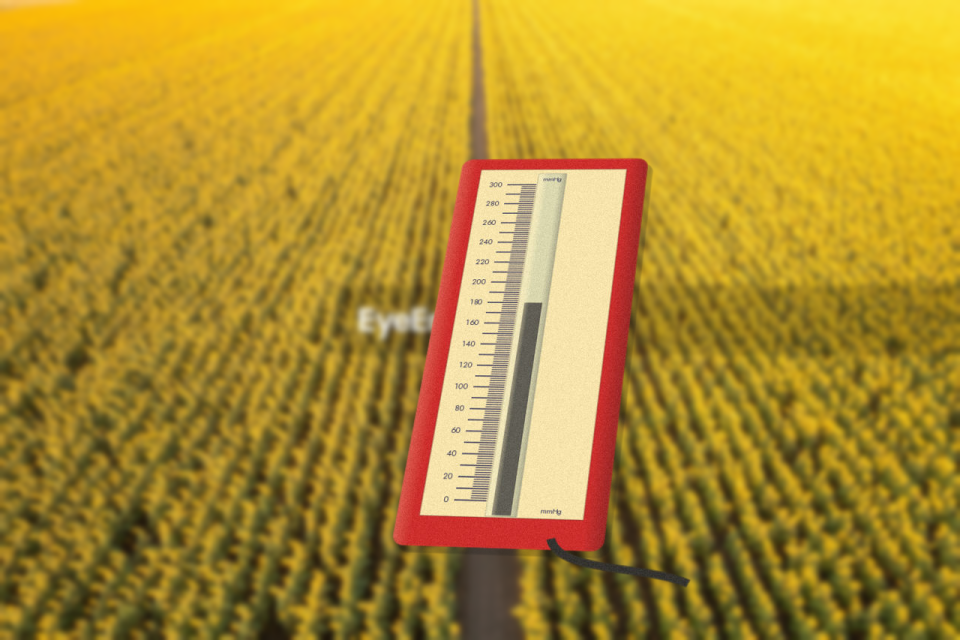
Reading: 180; mmHg
